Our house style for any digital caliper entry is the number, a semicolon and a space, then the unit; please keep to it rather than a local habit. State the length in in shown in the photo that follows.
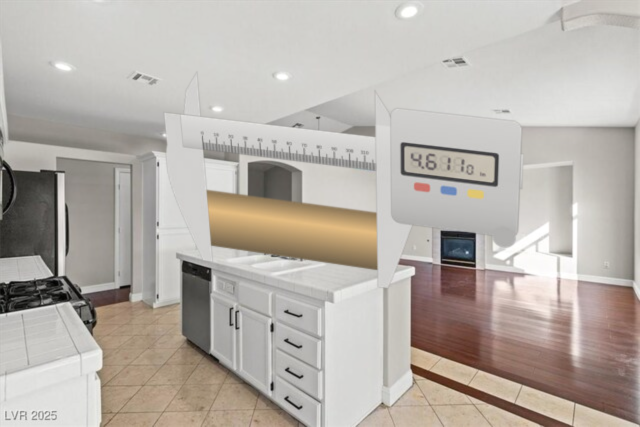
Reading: 4.6110; in
